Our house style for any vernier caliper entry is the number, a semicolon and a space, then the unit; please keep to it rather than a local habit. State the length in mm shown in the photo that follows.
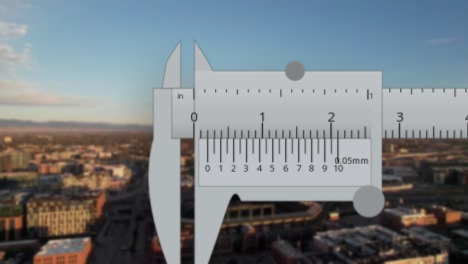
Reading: 2.0; mm
